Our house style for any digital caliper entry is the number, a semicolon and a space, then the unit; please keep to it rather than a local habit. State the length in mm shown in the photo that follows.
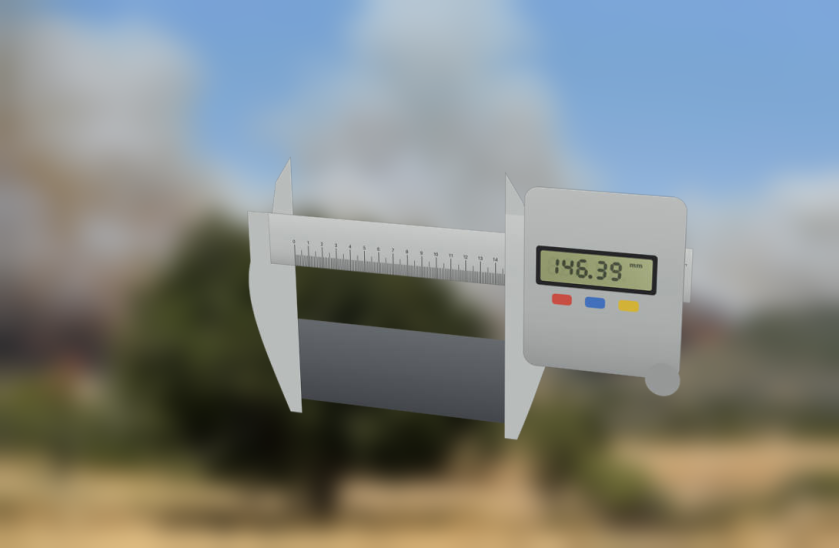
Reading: 146.39; mm
